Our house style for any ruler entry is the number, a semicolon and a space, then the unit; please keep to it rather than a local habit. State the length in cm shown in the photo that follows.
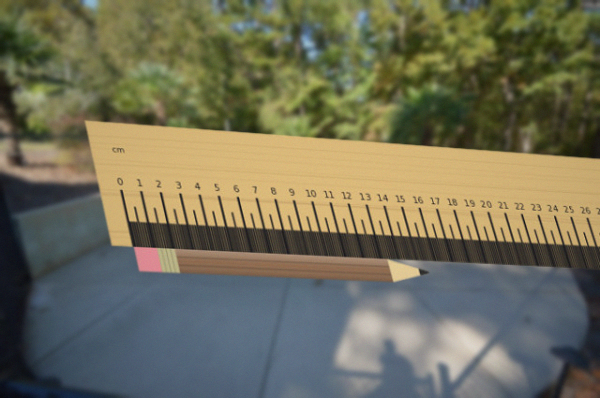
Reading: 15.5; cm
